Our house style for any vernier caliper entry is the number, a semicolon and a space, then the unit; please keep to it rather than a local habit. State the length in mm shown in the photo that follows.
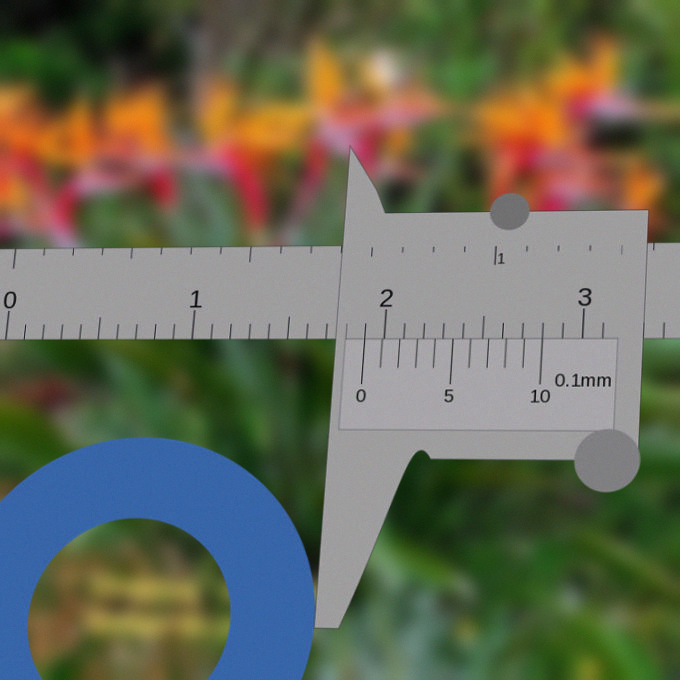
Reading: 19.0; mm
